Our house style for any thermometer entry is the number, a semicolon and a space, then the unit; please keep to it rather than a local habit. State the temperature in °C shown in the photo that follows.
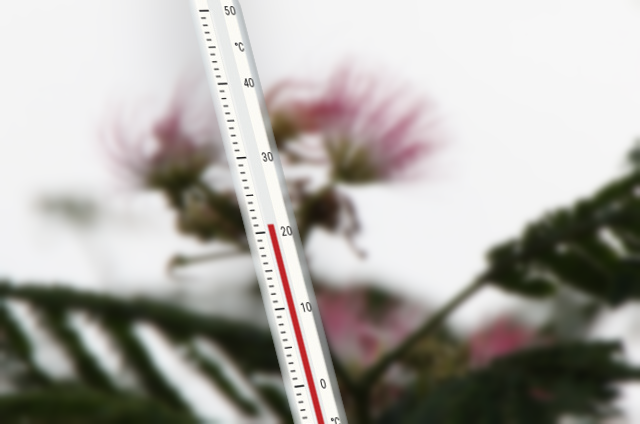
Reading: 21; °C
